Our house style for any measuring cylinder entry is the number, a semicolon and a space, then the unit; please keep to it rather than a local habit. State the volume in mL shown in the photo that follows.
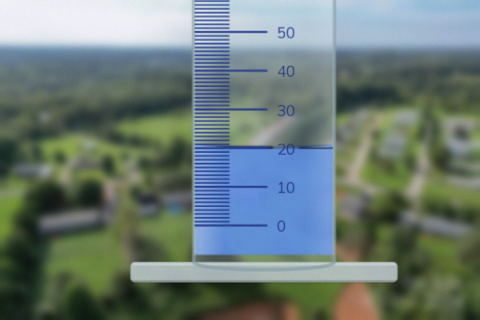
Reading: 20; mL
